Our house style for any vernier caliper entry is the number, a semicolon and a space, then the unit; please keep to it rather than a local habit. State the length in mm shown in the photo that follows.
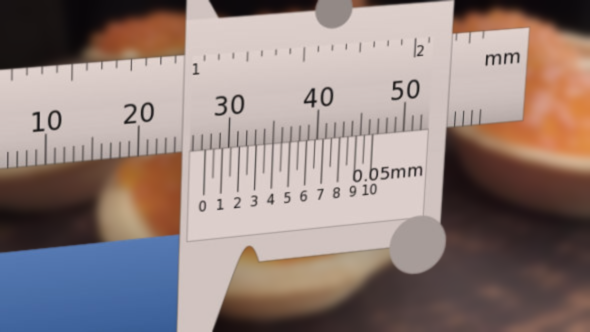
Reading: 27.4; mm
